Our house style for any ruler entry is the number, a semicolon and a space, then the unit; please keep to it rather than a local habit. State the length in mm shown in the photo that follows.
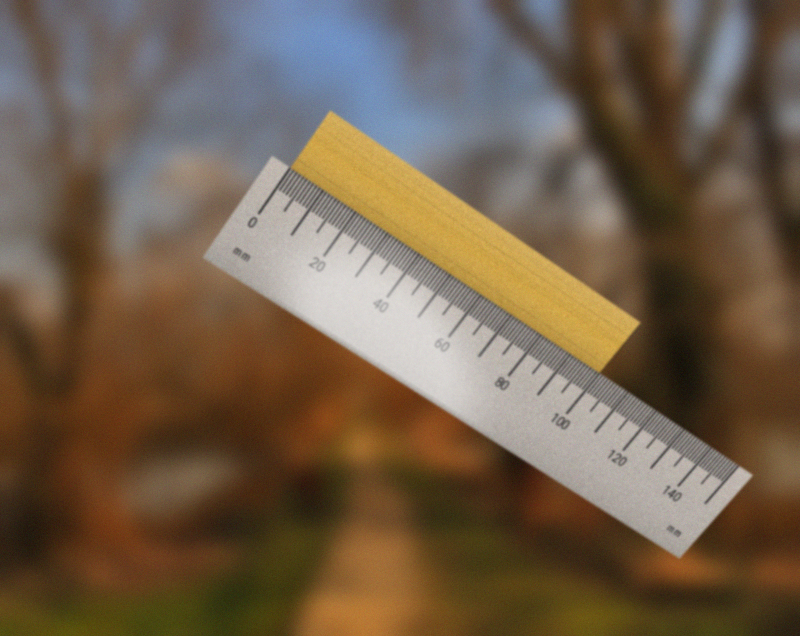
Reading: 100; mm
